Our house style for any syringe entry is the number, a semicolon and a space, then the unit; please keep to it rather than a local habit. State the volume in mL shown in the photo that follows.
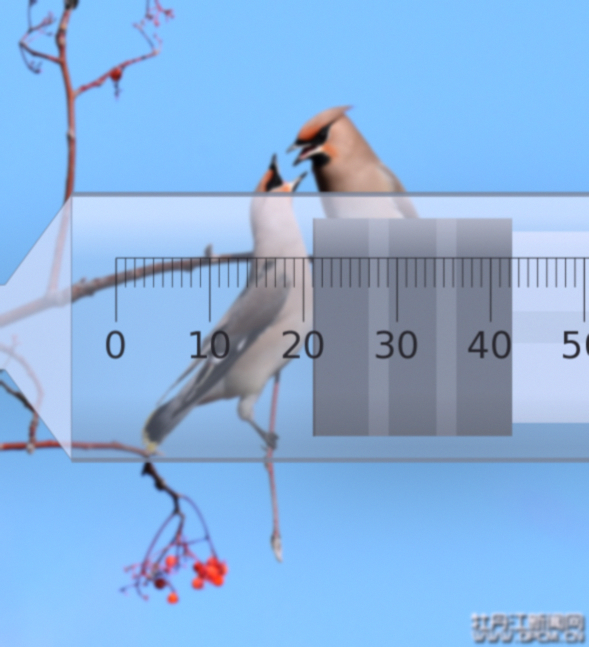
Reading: 21; mL
